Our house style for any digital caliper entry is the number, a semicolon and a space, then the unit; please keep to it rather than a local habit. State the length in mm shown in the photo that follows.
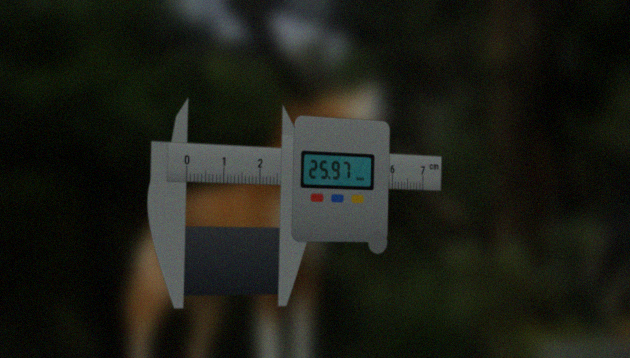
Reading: 25.97; mm
